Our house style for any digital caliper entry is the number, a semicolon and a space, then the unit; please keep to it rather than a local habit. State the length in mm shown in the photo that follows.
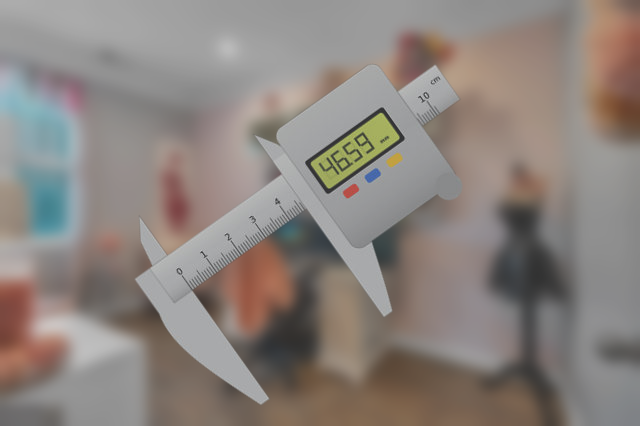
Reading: 46.59; mm
